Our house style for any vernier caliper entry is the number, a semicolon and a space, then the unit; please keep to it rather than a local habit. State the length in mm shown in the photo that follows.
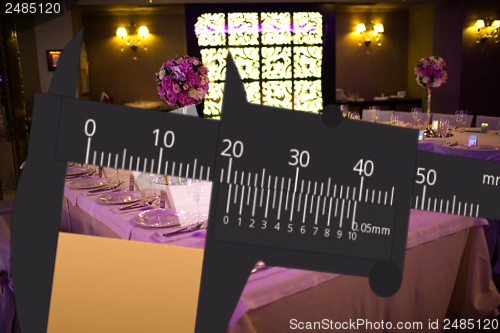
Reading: 20.4; mm
